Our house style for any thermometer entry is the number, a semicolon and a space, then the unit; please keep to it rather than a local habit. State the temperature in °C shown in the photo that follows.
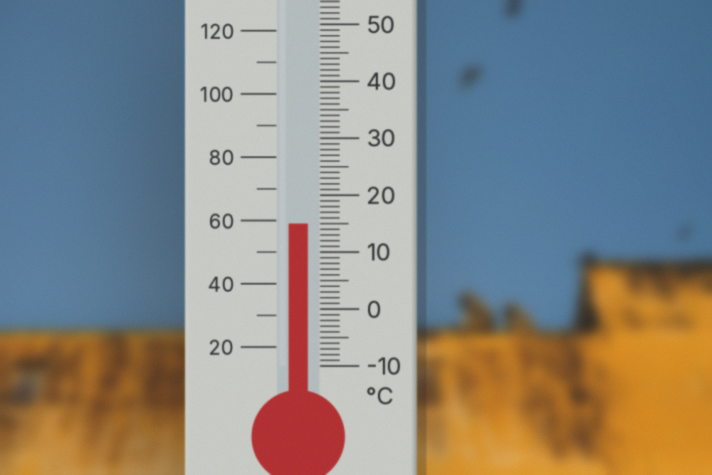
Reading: 15; °C
